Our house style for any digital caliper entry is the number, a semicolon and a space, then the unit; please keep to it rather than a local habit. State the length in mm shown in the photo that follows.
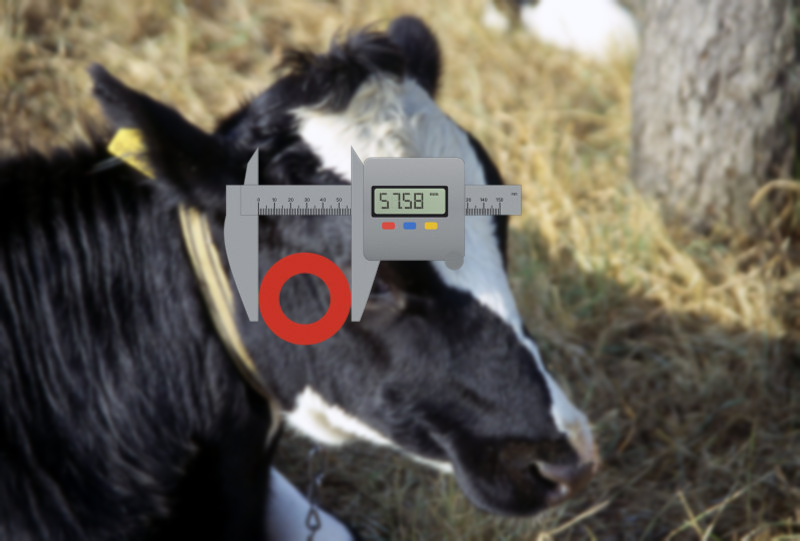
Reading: 57.58; mm
